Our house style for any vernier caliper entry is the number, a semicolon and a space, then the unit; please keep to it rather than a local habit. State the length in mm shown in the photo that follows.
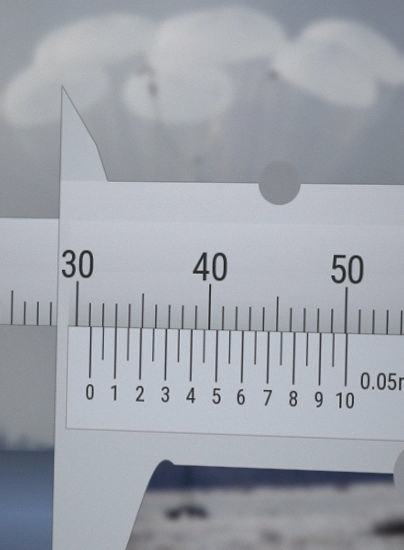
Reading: 31.1; mm
